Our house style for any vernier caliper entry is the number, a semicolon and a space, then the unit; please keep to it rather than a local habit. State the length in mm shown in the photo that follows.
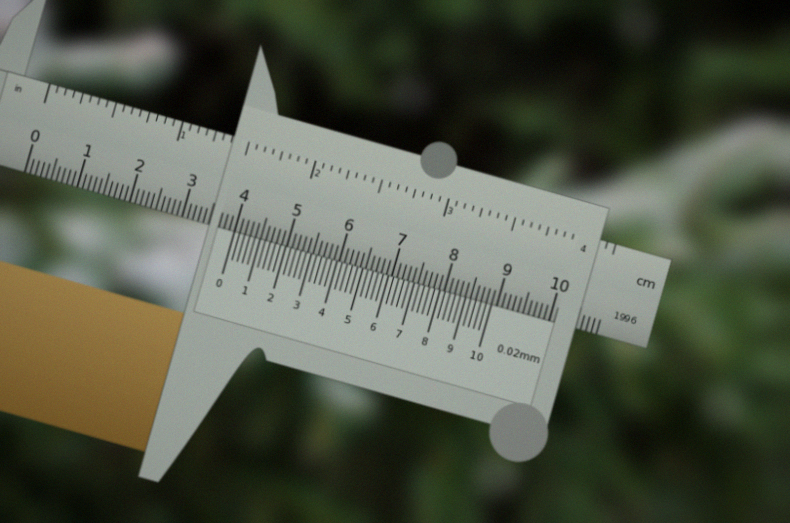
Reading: 40.0; mm
